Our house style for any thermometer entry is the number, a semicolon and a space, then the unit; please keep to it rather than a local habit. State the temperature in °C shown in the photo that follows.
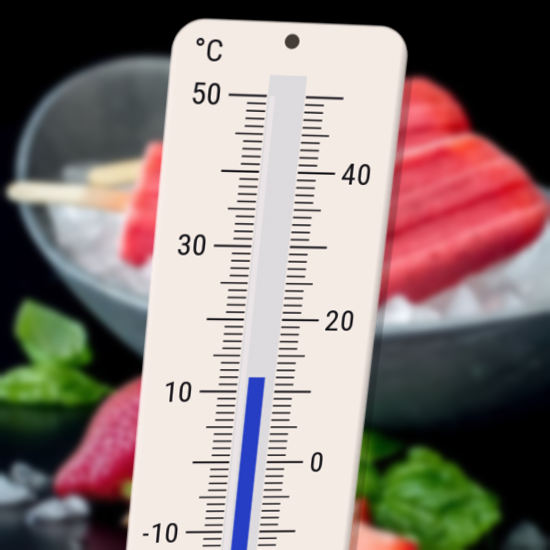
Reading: 12; °C
